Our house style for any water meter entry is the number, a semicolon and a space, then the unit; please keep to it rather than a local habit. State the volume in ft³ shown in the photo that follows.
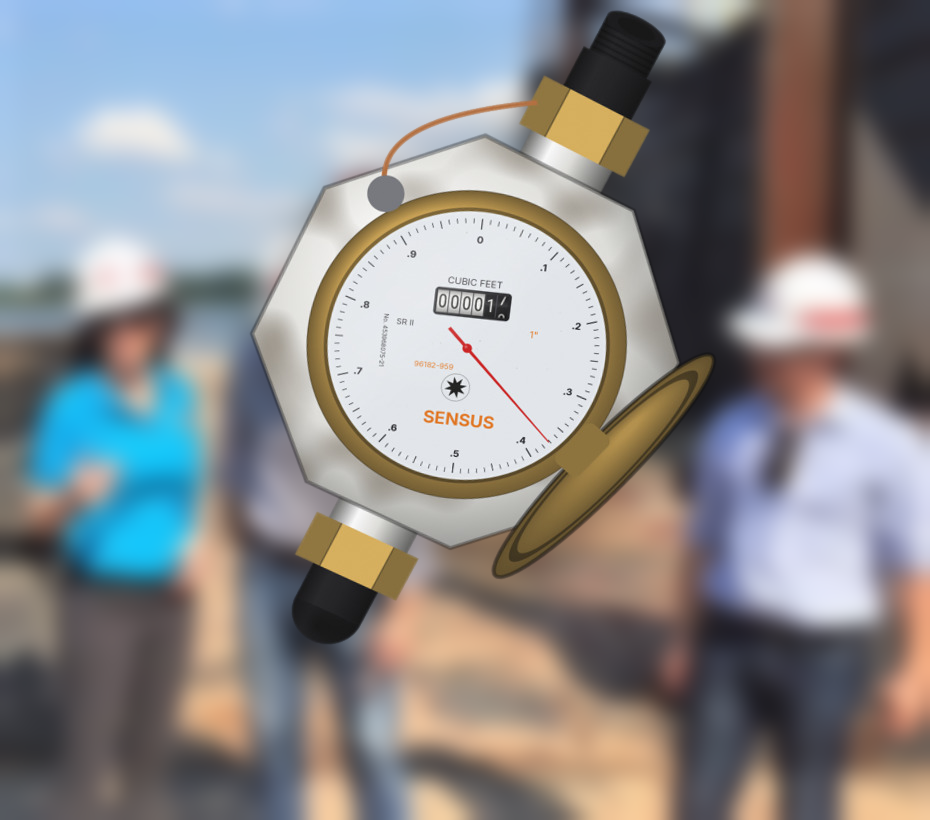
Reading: 17.37; ft³
